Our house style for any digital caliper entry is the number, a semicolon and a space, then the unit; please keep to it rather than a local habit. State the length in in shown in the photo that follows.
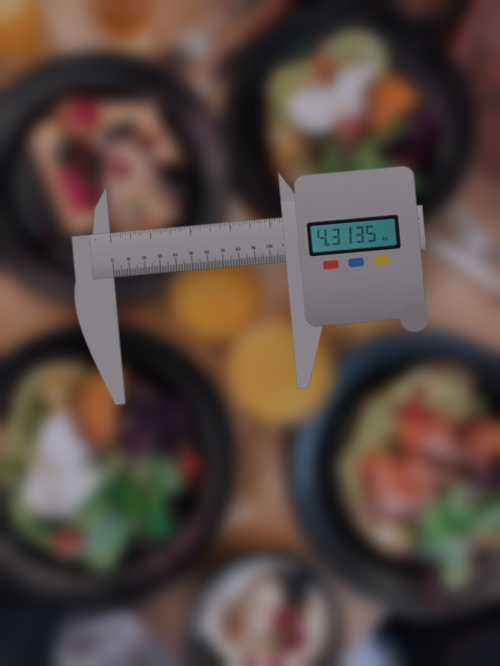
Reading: 4.3135; in
